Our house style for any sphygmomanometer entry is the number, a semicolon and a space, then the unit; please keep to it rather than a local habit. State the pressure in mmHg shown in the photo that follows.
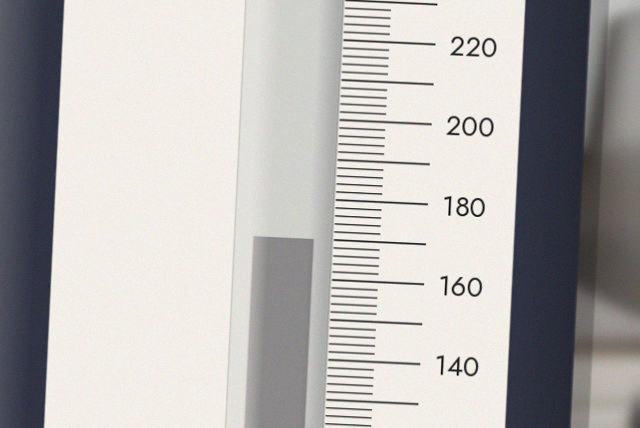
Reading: 170; mmHg
